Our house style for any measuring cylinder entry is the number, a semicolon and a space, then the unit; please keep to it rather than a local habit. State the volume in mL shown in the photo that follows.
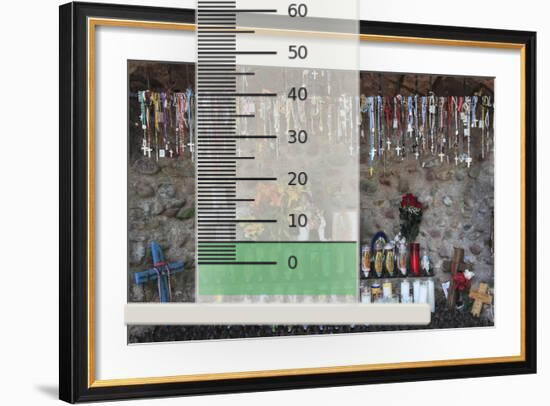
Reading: 5; mL
